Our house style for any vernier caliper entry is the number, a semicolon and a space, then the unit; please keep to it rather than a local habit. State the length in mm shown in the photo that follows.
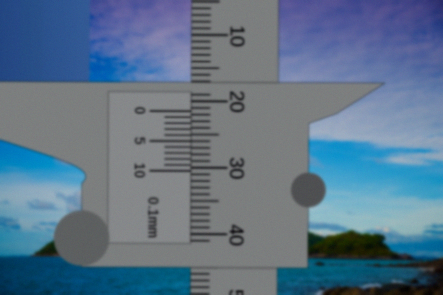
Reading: 21.5; mm
